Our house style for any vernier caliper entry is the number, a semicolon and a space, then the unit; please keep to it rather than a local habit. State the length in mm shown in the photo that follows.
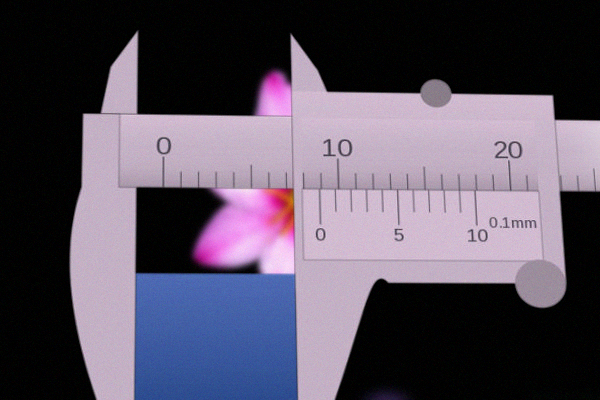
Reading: 8.9; mm
